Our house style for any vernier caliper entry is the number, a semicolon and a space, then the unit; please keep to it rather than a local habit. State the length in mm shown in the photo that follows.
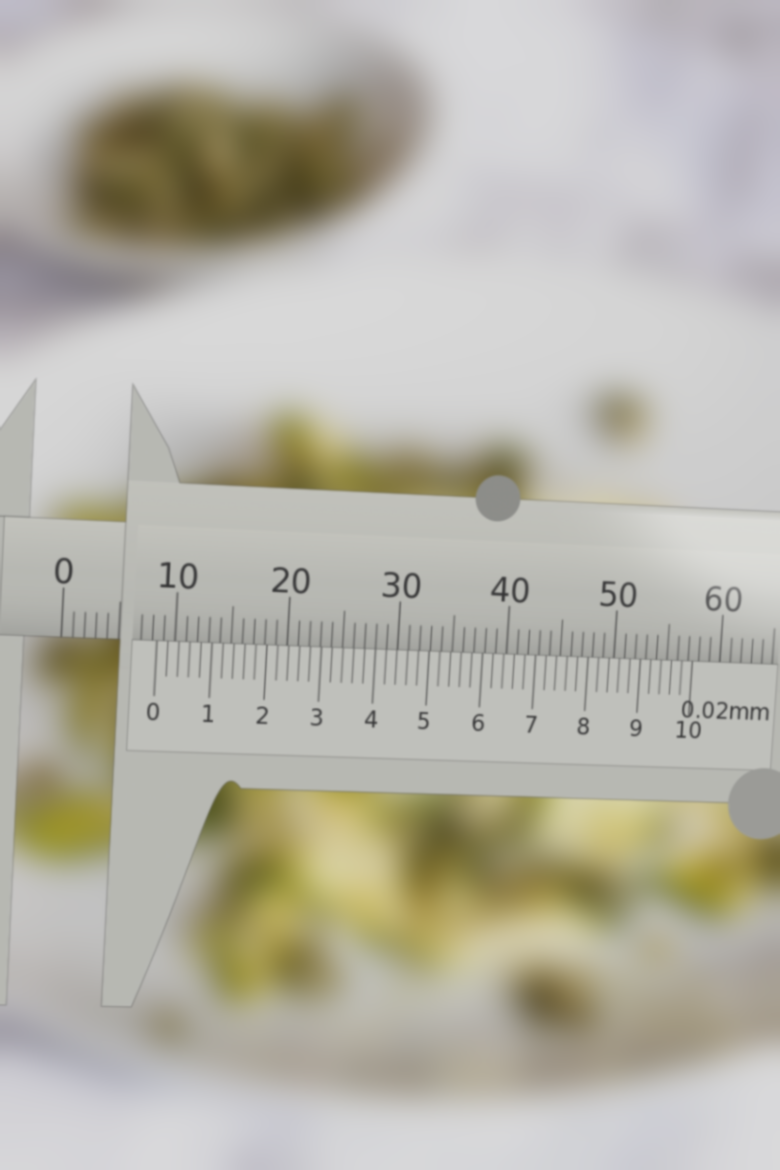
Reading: 8.4; mm
